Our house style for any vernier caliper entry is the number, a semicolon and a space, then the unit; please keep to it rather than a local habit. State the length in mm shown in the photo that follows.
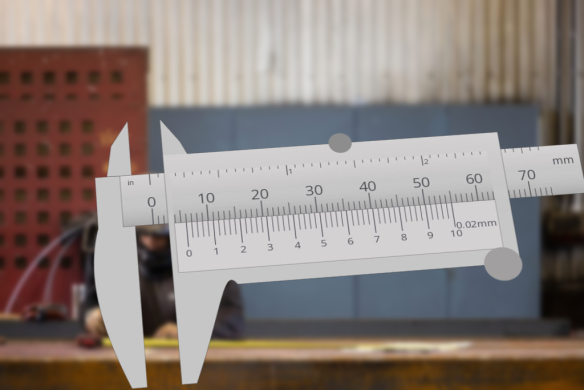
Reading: 6.0; mm
